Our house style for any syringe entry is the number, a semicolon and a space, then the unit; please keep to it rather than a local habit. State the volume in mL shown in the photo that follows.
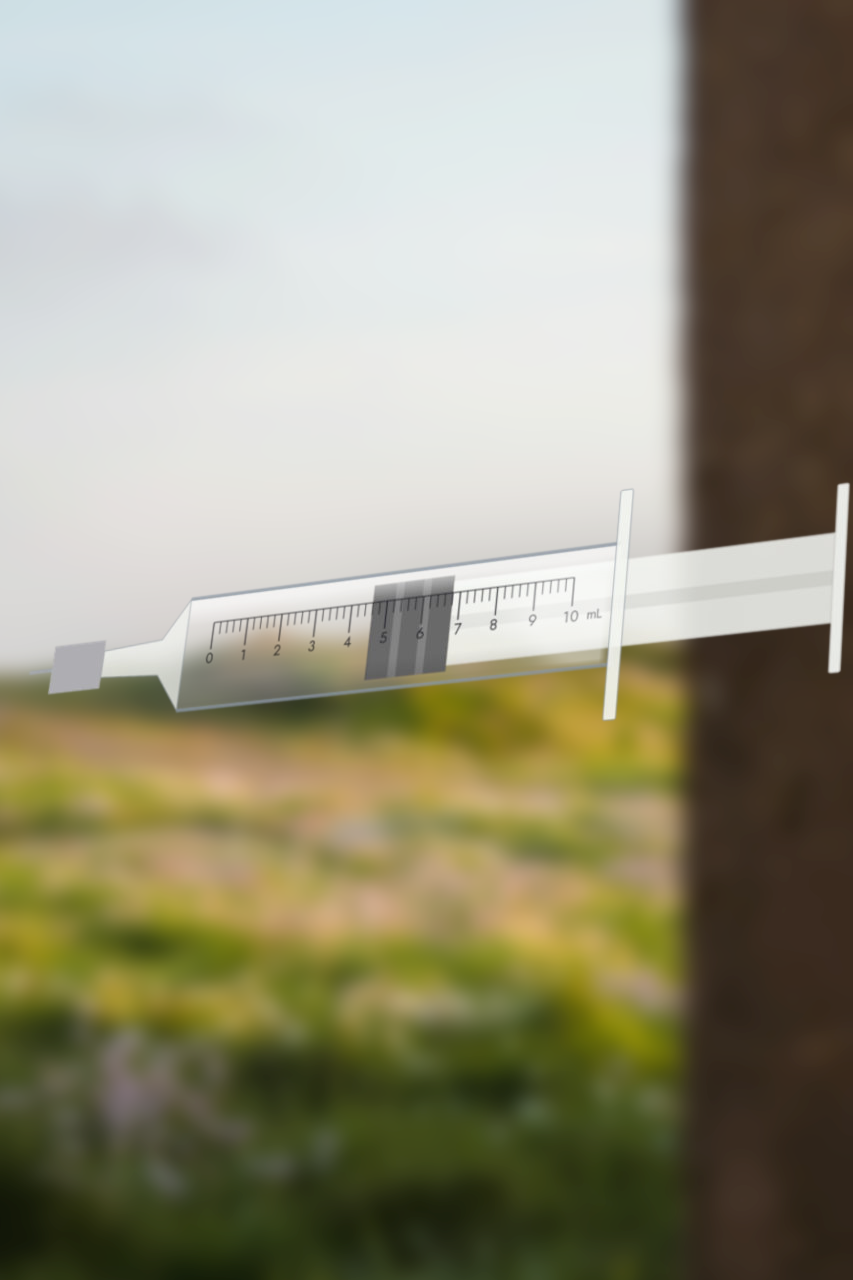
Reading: 4.6; mL
